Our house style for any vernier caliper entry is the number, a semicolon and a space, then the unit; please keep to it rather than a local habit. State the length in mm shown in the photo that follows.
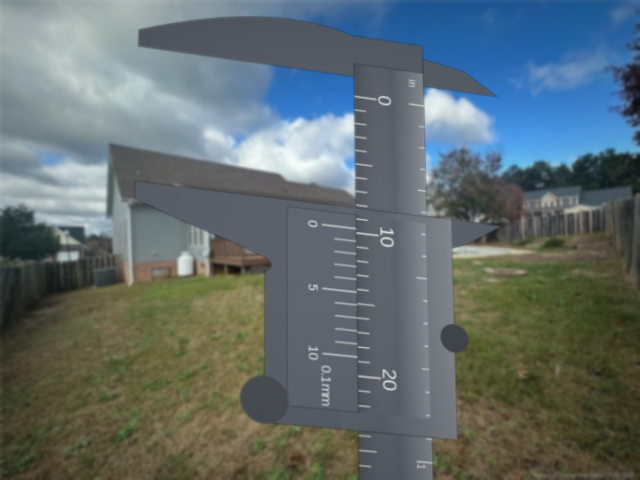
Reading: 9.7; mm
